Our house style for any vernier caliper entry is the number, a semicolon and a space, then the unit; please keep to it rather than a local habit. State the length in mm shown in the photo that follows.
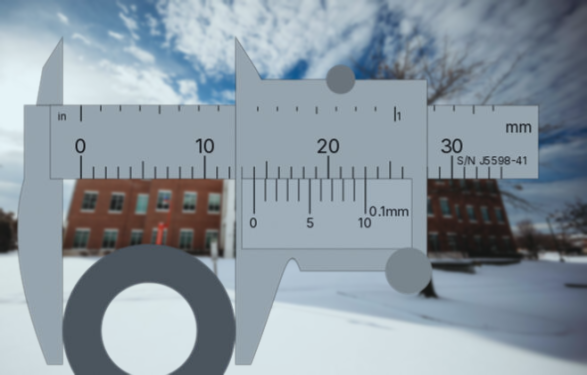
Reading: 14.0; mm
